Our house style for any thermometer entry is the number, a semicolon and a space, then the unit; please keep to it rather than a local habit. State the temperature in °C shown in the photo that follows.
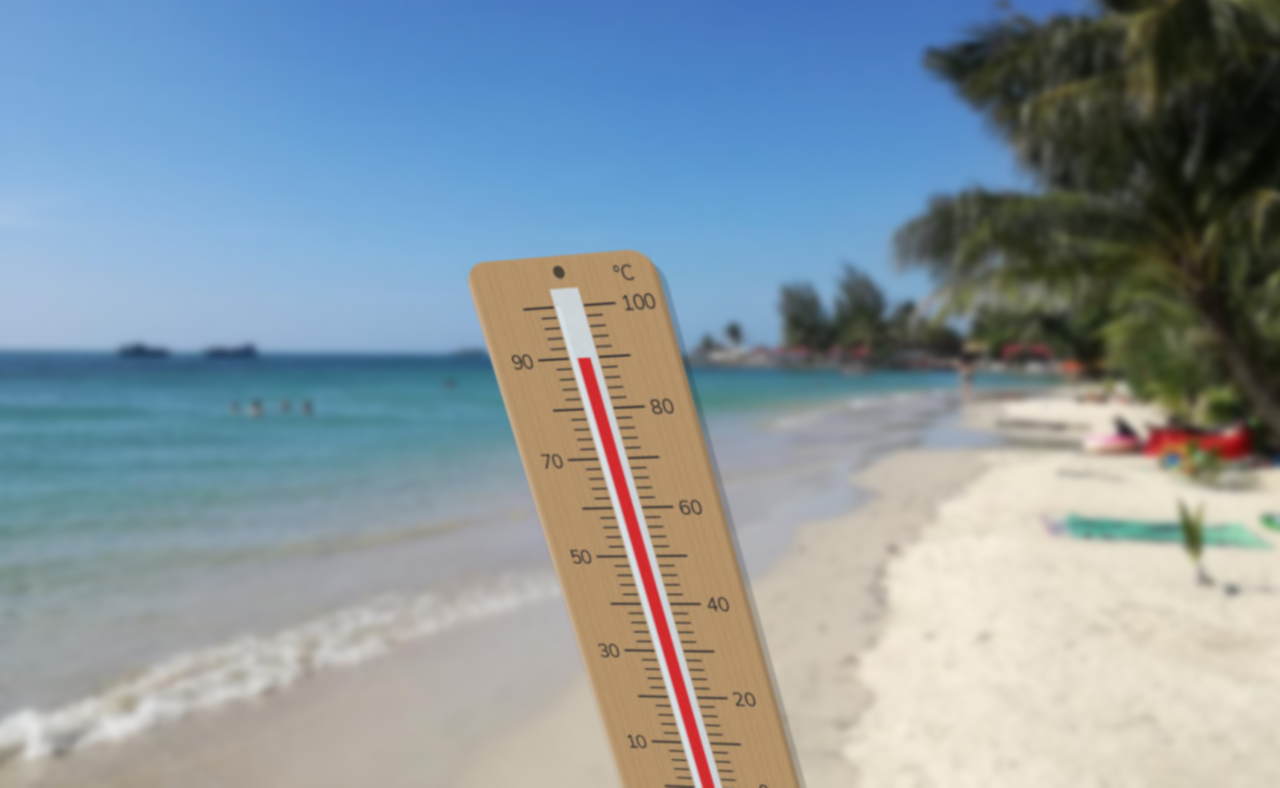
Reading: 90; °C
